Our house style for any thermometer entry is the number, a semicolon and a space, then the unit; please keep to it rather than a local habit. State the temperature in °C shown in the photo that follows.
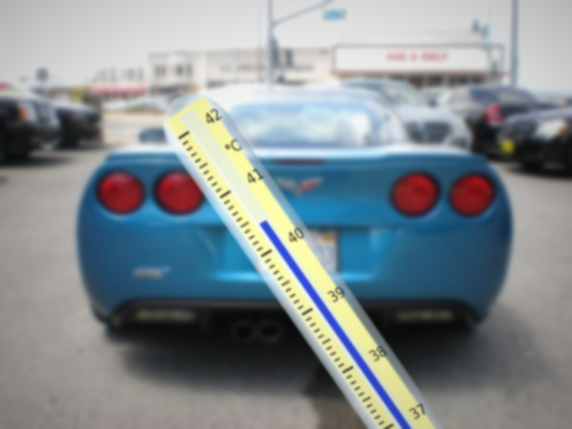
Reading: 40.4; °C
